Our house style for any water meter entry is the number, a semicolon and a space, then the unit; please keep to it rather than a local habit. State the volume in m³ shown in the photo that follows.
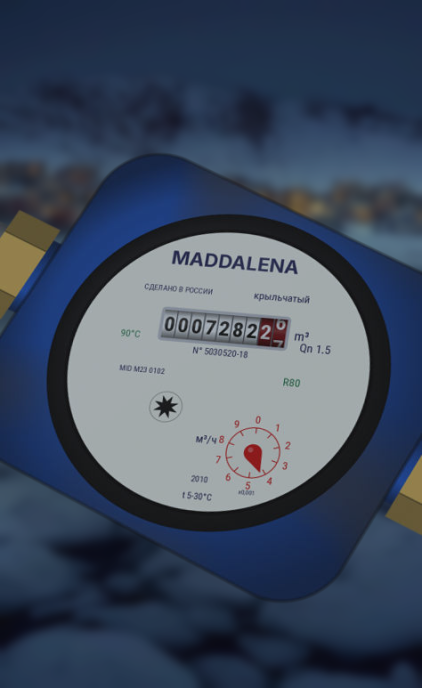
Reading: 7282.264; m³
